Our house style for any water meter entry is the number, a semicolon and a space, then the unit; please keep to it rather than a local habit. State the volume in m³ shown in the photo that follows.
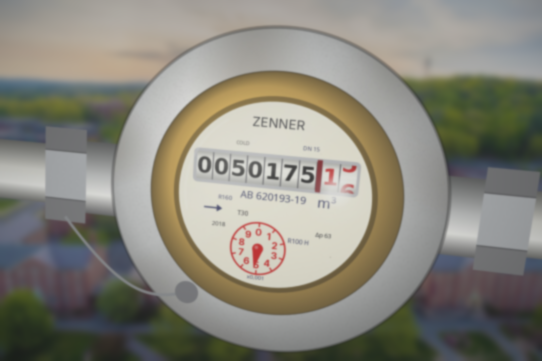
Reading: 50175.155; m³
